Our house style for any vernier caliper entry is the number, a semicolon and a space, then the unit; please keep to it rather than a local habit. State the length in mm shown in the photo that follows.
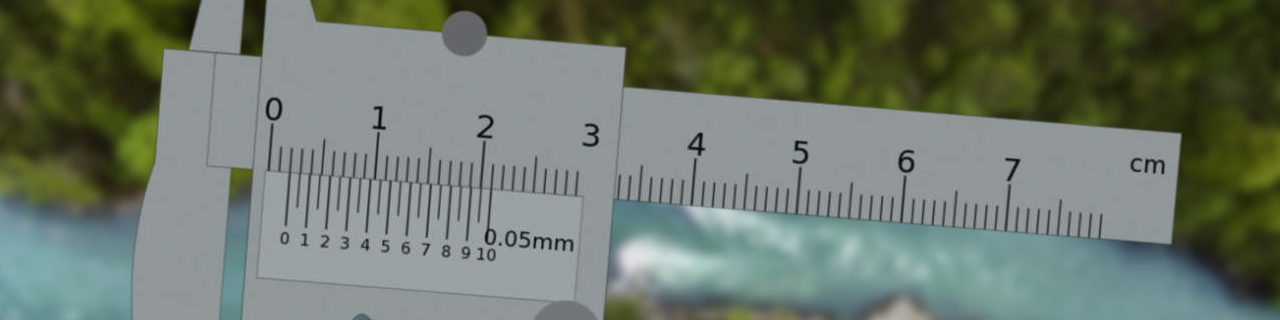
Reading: 2.0; mm
